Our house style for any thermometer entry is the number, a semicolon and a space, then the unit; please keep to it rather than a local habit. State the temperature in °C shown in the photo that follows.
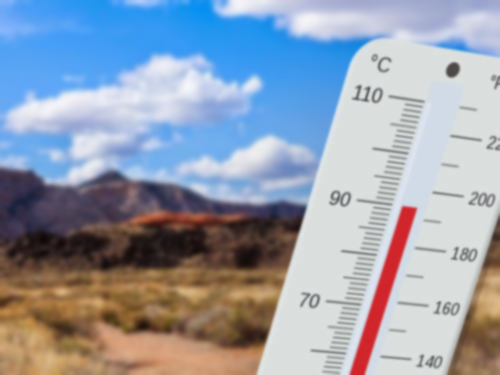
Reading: 90; °C
